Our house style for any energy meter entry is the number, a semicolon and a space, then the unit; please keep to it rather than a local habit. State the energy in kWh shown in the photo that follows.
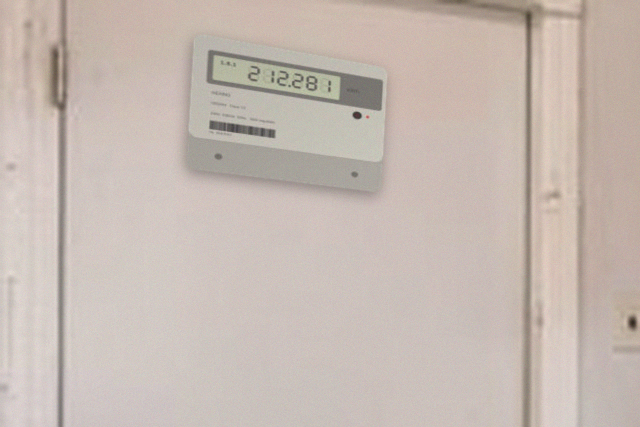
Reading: 212.281; kWh
